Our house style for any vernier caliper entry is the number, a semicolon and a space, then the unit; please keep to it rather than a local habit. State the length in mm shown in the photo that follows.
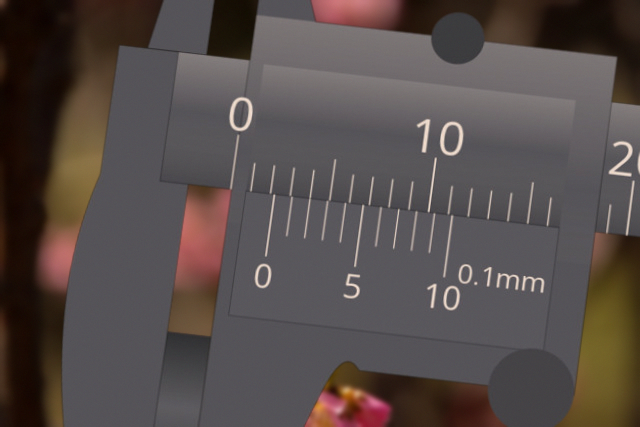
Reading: 2.2; mm
